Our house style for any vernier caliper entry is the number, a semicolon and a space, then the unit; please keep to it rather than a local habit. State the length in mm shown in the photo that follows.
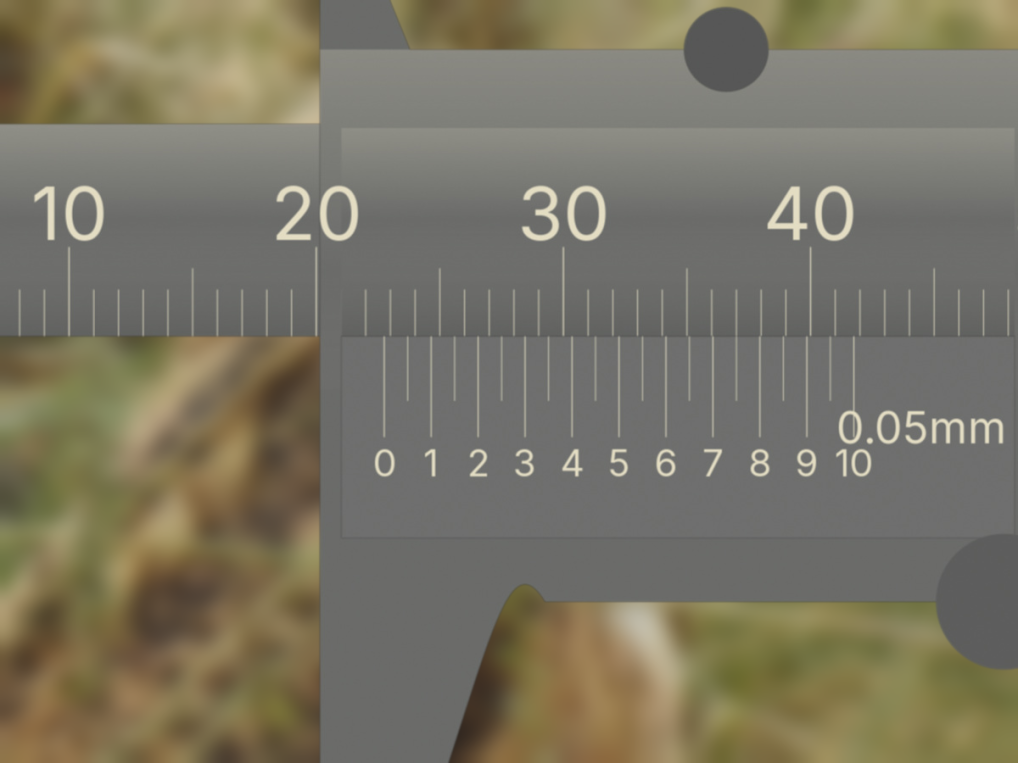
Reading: 22.75; mm
